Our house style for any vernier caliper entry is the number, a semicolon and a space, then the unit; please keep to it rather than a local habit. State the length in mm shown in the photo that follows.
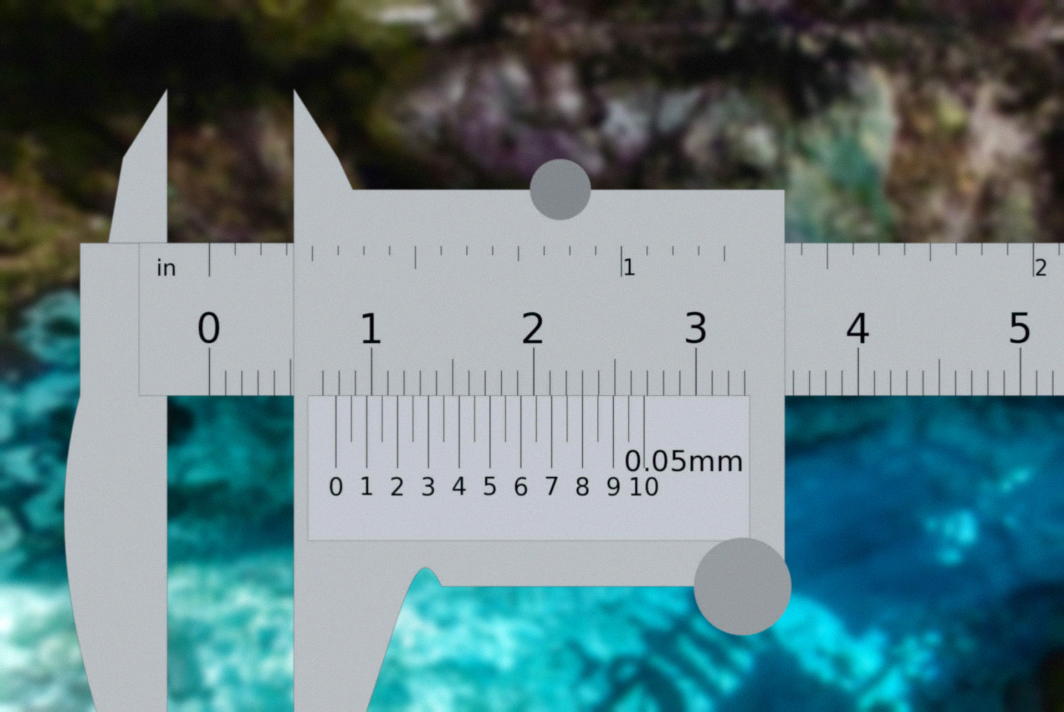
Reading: 7.8; mm
